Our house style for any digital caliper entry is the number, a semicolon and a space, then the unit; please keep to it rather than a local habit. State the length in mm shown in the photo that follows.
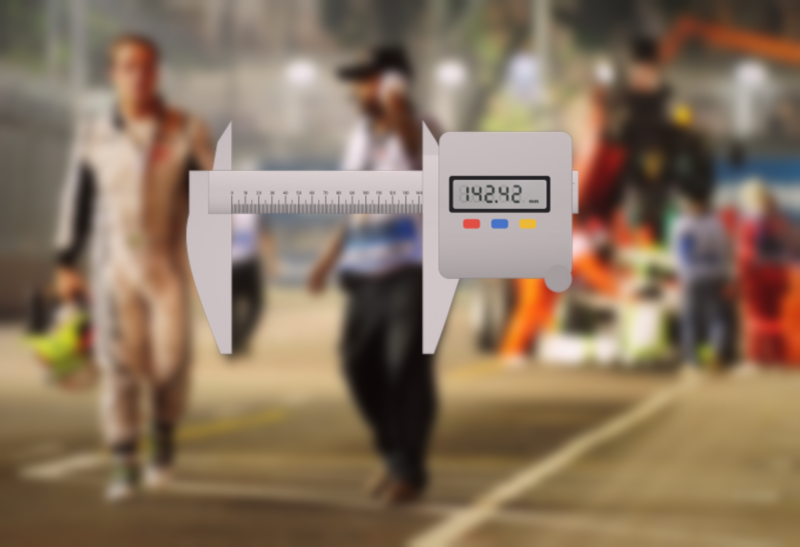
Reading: 142.42; mm
